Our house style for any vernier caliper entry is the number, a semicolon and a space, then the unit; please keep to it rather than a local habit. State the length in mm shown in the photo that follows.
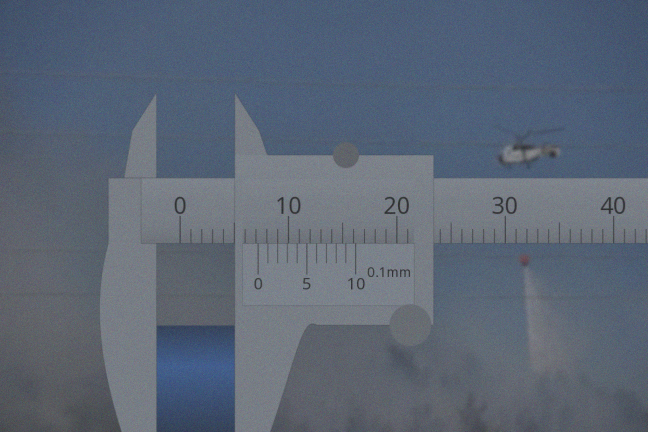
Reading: 7.2; mm
